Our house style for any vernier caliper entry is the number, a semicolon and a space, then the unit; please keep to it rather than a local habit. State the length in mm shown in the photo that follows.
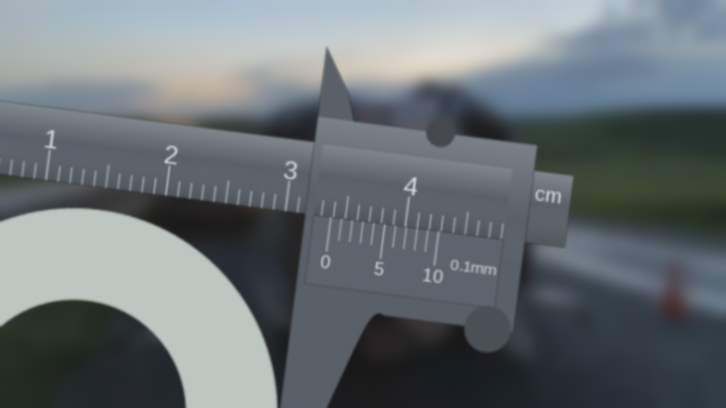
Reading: 33.8; mm
